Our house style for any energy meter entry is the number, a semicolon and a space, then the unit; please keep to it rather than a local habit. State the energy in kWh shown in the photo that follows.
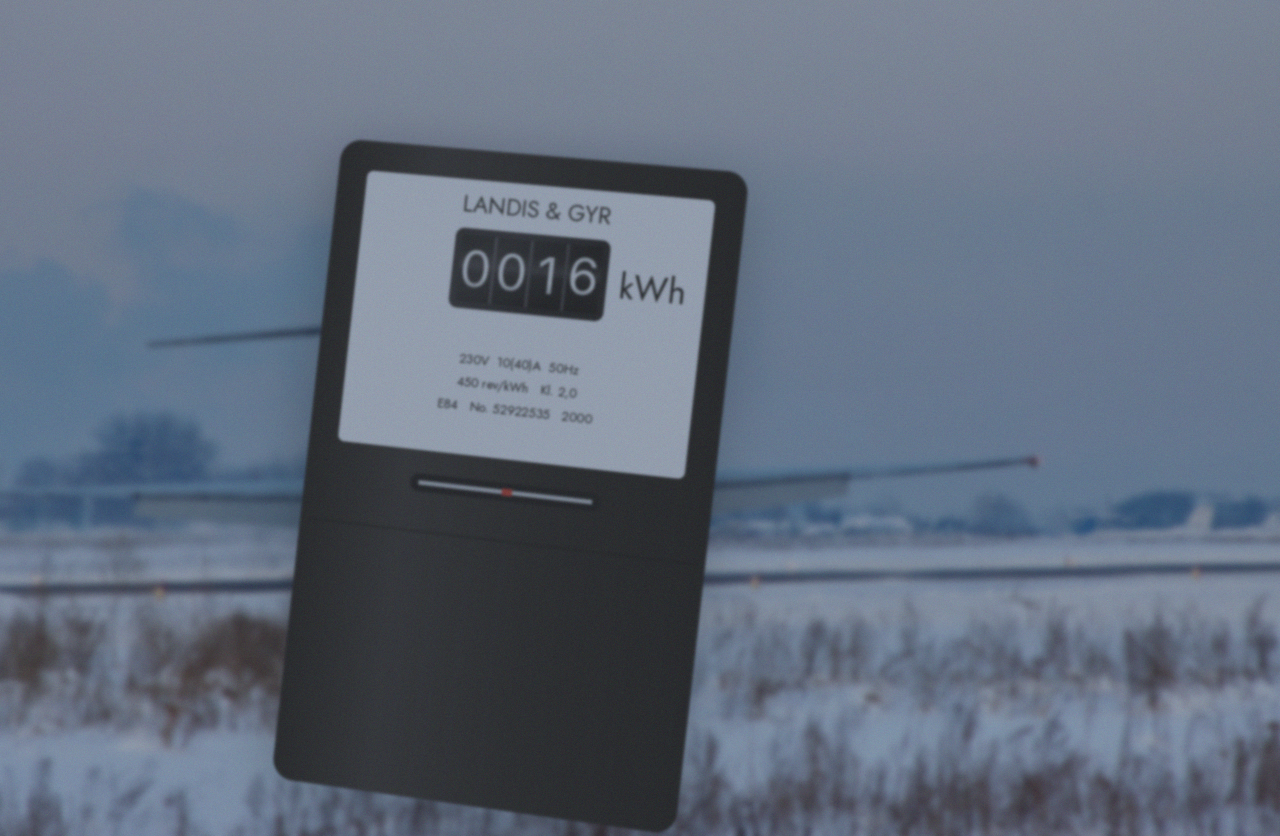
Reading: 16; kWh
